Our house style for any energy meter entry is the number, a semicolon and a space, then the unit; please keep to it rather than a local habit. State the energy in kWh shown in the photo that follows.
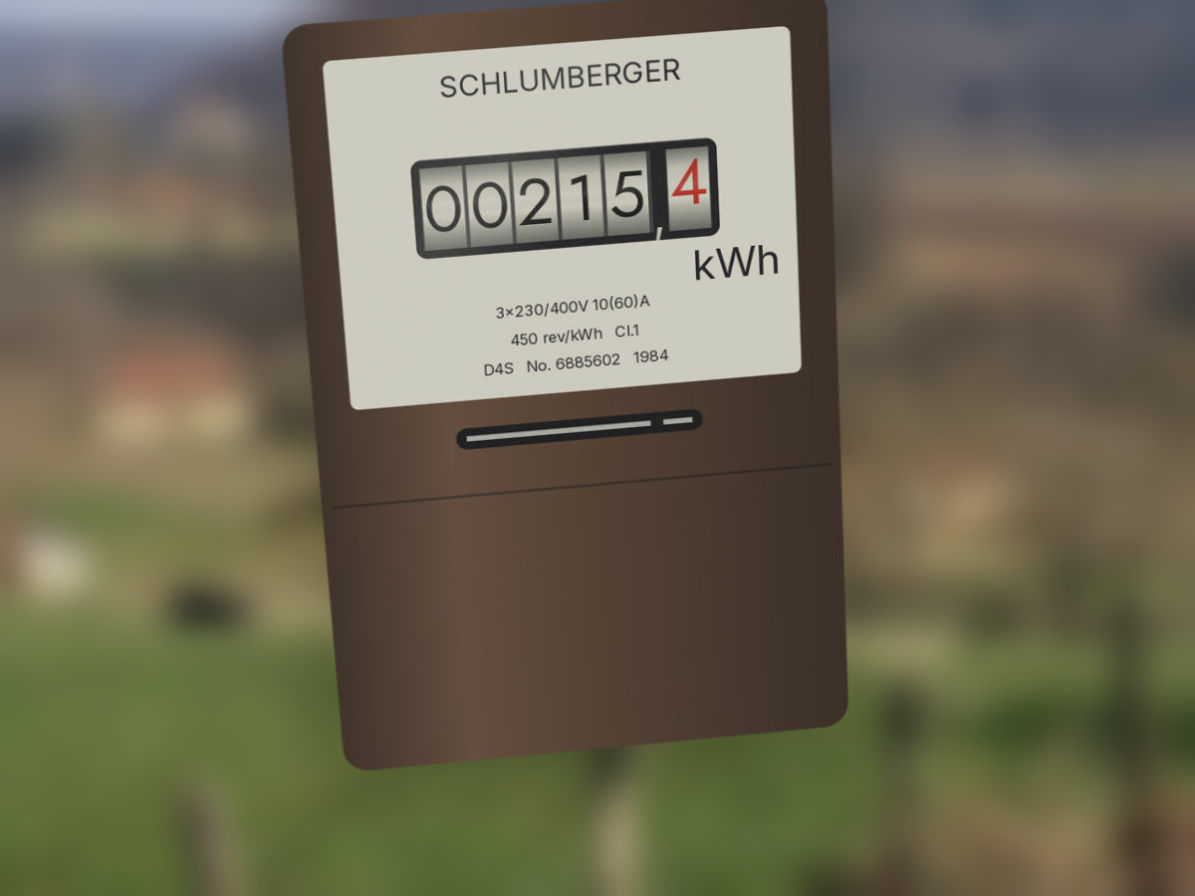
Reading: 215.4; kWh
